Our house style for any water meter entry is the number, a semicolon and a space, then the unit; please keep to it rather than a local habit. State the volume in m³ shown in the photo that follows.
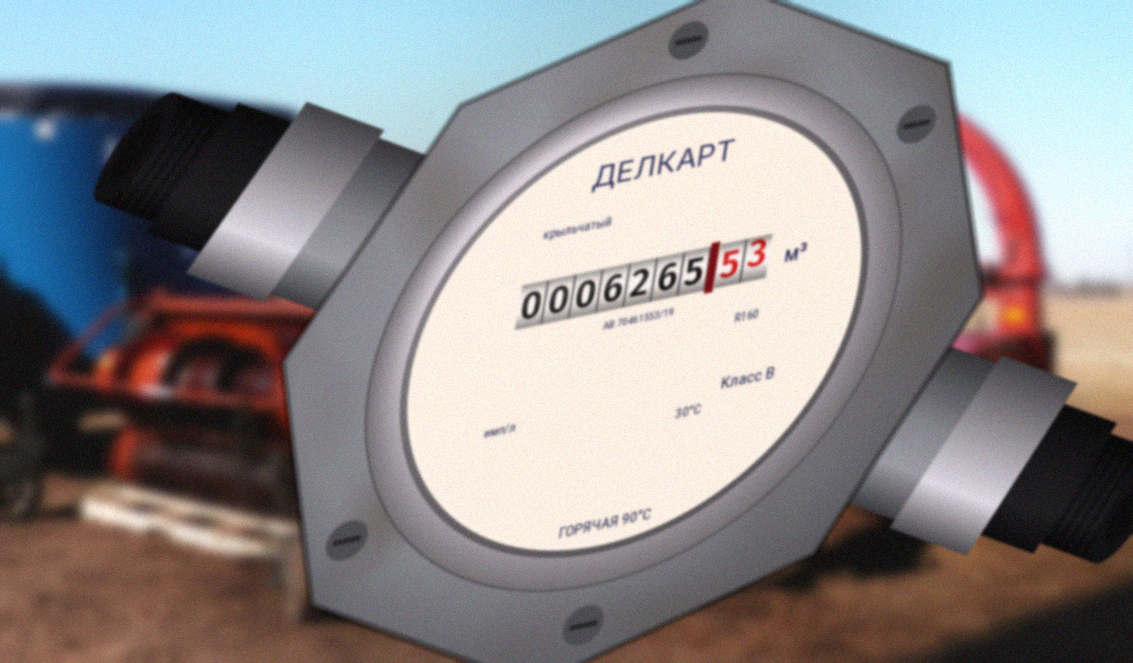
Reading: 6265.53; m³
